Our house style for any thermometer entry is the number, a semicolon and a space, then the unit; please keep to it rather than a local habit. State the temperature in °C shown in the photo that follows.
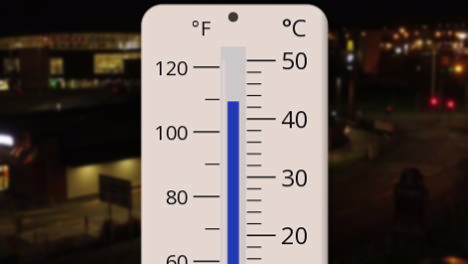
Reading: 43; °C
